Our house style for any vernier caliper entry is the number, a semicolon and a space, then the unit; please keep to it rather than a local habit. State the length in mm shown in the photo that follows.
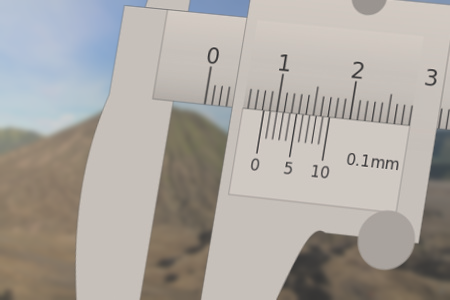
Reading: 8.2; mm
